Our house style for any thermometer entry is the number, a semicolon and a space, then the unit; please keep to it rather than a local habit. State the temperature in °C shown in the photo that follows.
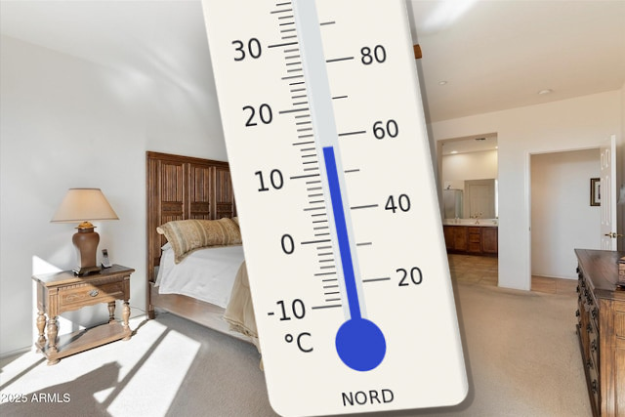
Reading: 14; °C
